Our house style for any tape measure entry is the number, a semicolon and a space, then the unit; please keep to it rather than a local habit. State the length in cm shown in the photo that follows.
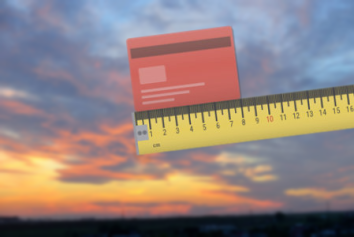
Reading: 8; cm
